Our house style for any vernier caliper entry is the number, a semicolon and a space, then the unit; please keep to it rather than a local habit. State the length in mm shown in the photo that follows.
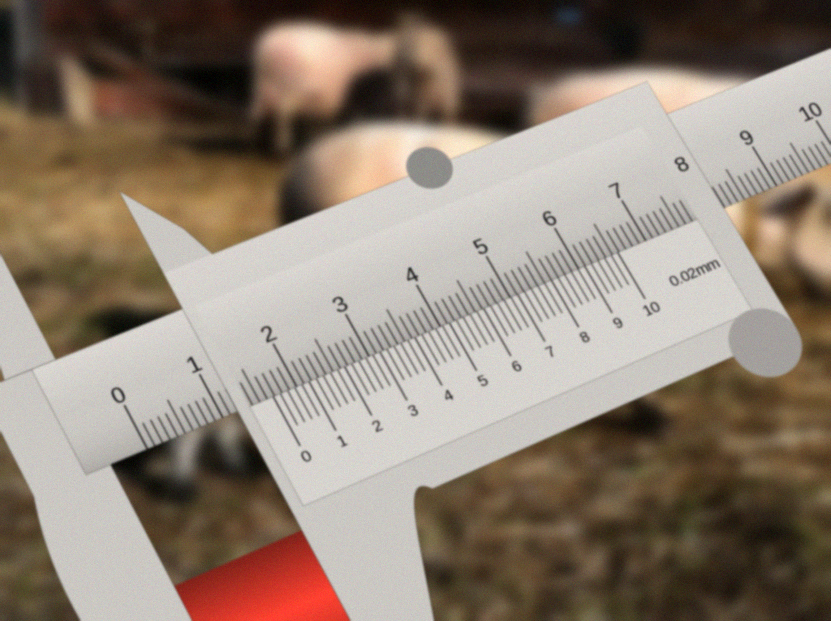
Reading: 16.8; mm
